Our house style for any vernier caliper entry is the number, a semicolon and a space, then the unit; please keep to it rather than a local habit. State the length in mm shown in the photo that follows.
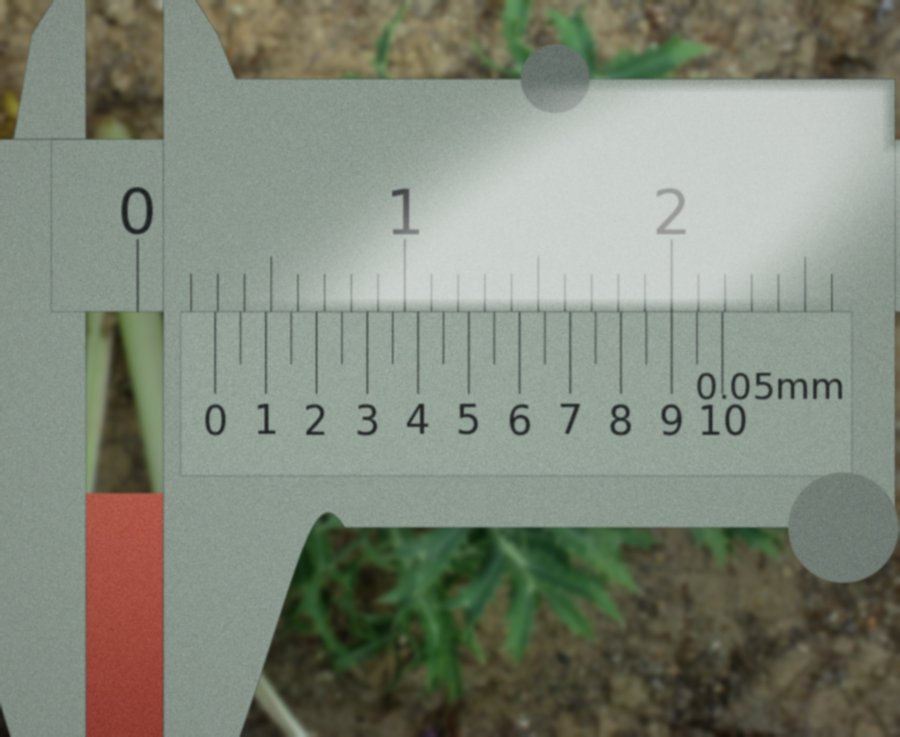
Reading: 2.9; mm
